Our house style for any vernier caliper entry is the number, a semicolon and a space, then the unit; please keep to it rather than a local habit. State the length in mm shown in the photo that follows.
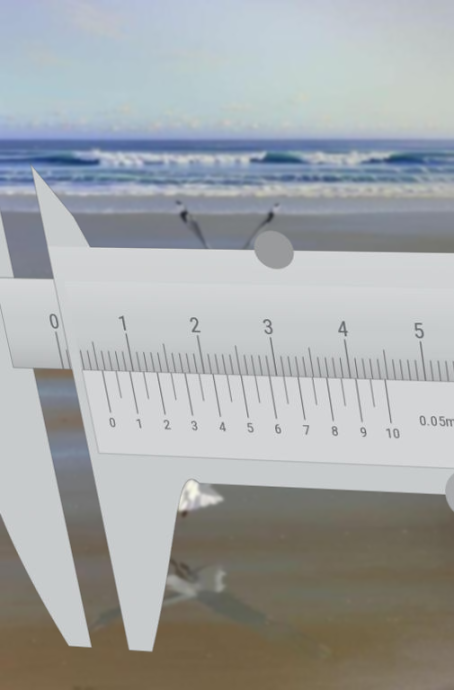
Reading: 5.6; mm
